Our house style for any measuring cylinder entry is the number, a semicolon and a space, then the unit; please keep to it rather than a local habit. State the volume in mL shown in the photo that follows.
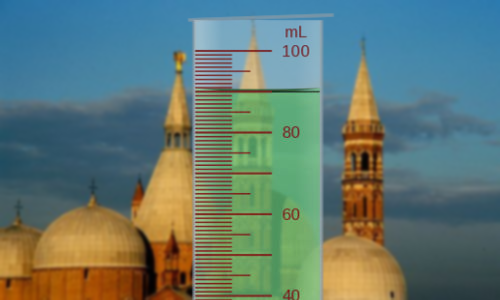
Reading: 90; mL
